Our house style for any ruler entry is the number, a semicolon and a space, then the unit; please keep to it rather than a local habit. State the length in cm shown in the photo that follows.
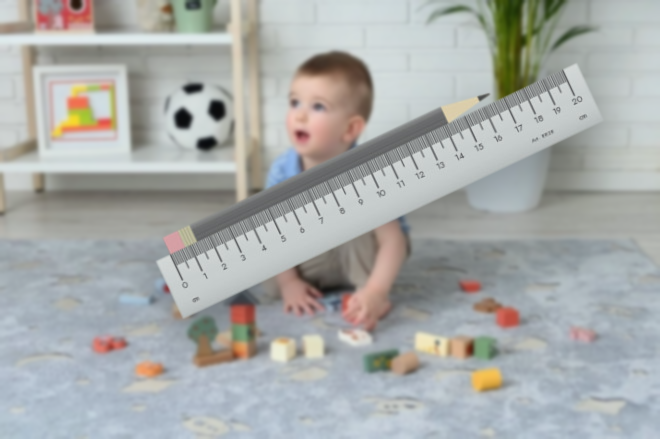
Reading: 16.5; cm
